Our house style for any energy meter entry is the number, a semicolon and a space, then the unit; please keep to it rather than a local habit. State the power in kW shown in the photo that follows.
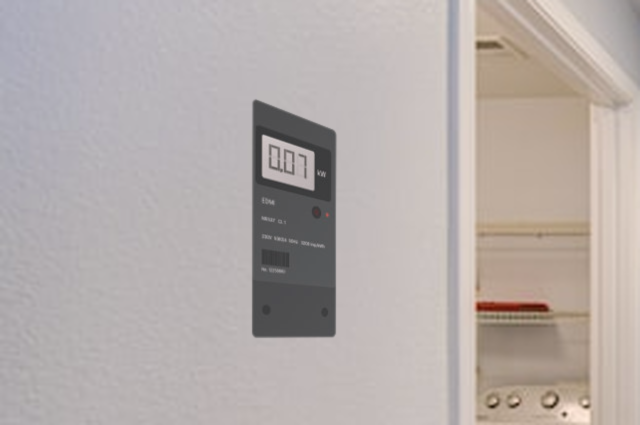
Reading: 0.07; kW
